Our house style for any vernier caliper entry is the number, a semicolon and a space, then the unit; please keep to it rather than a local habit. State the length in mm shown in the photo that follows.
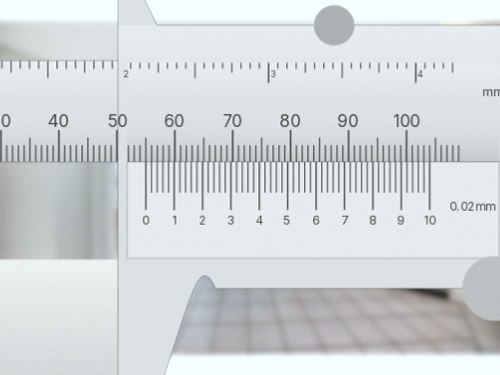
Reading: 55.0; mm
